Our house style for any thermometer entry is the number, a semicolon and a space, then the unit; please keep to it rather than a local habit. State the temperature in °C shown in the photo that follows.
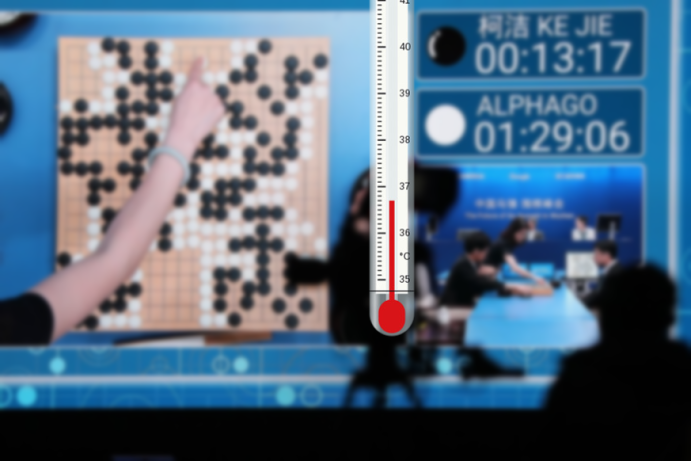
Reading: 36.7; °C
